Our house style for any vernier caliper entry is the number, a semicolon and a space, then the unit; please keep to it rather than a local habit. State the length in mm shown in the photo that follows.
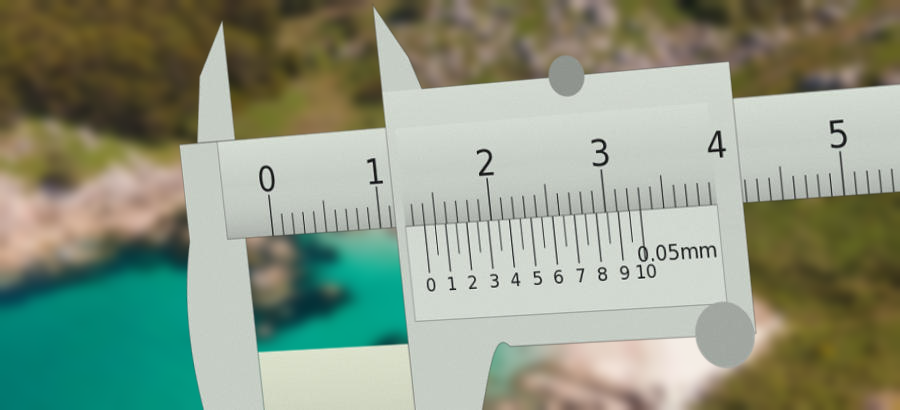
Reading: 14.0; mm
